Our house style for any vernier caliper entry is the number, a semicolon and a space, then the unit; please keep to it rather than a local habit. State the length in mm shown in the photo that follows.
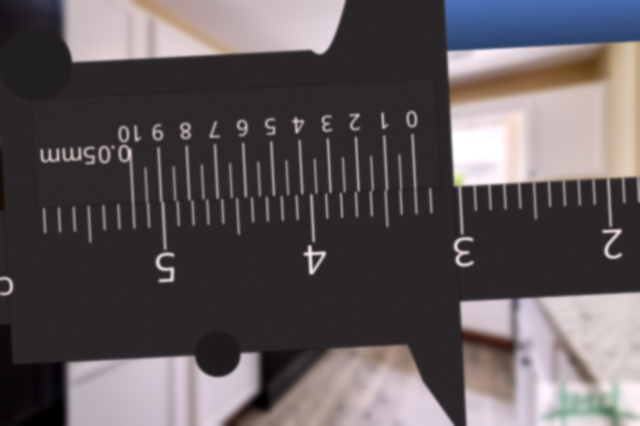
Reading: 33.0; mm
